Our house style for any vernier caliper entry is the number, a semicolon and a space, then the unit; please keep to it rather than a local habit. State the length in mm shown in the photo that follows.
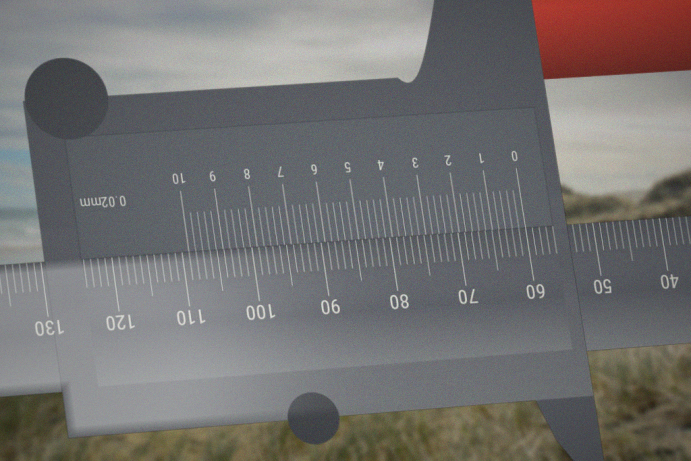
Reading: 60.0; mm
